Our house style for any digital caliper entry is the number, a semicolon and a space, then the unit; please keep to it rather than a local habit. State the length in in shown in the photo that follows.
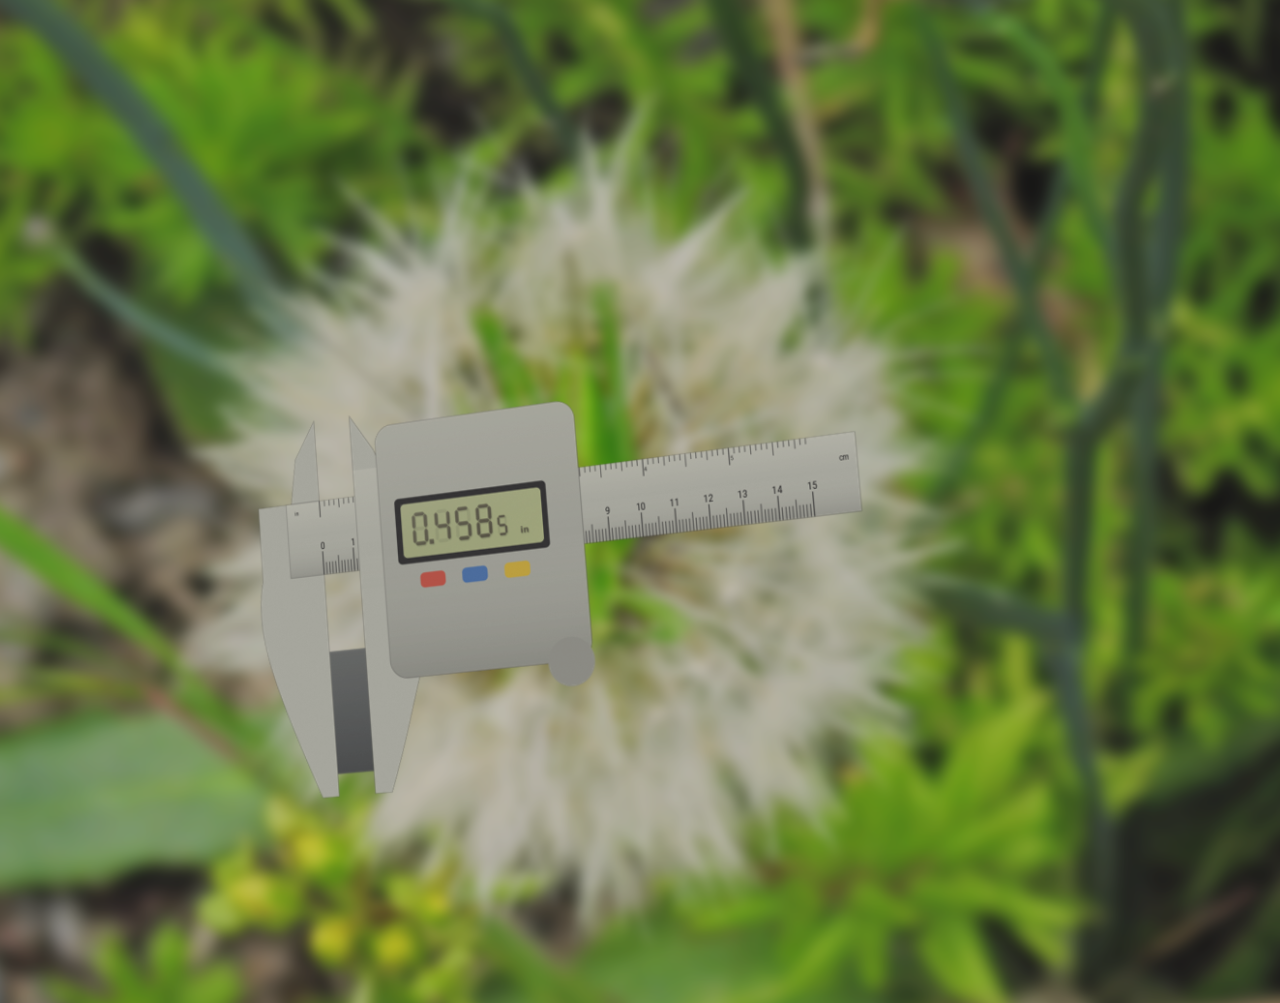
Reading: 0.4585; in
